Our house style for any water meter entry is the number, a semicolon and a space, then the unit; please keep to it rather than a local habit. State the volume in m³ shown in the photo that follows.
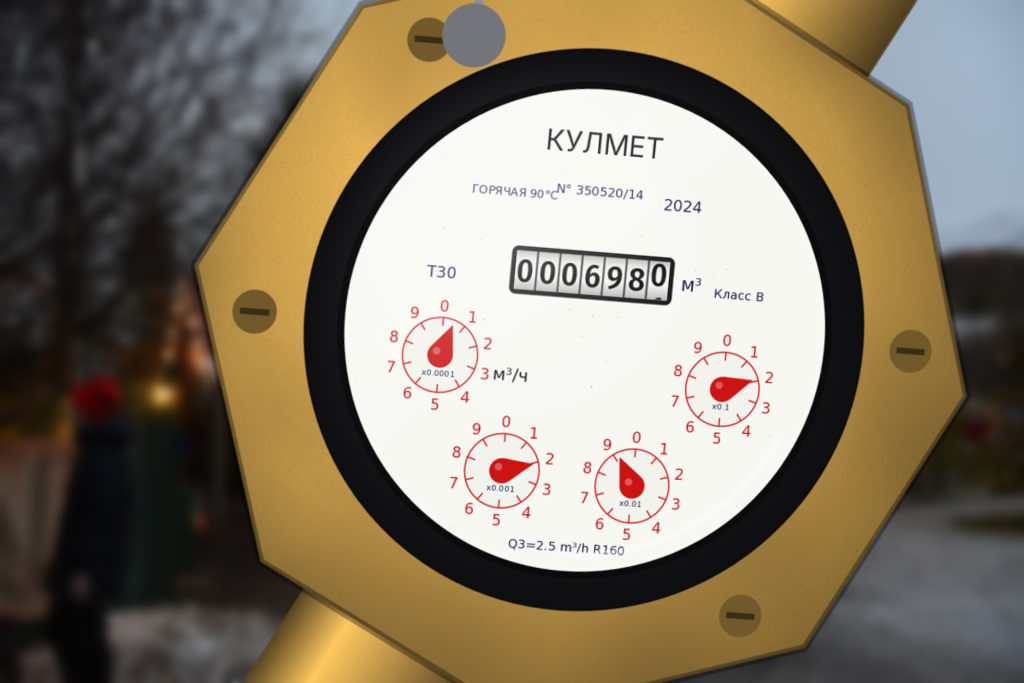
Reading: 6980.1920; m³
